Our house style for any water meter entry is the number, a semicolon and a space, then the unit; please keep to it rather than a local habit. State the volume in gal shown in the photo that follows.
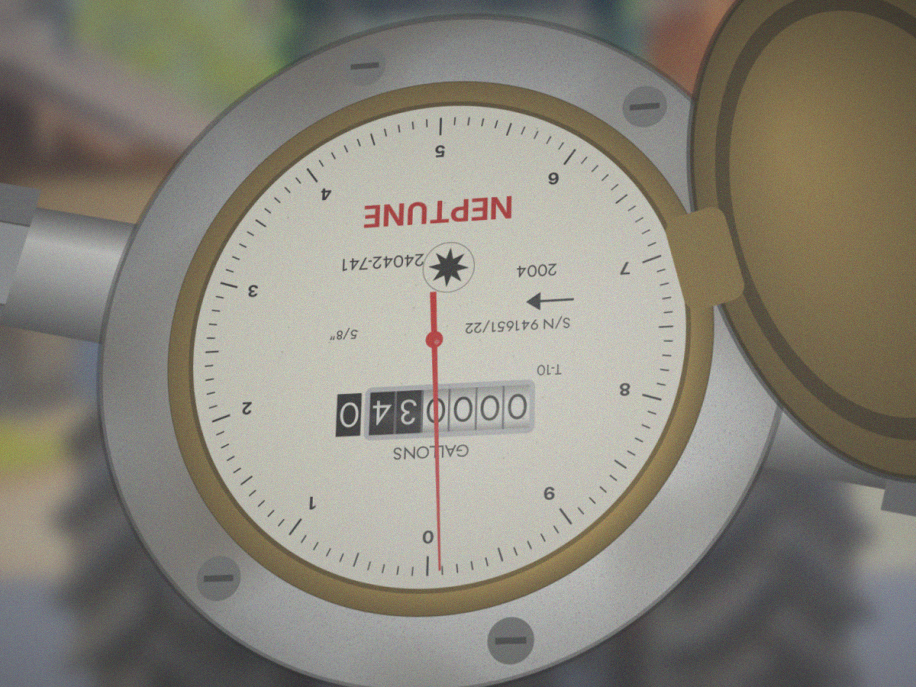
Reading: 339.9; gal
